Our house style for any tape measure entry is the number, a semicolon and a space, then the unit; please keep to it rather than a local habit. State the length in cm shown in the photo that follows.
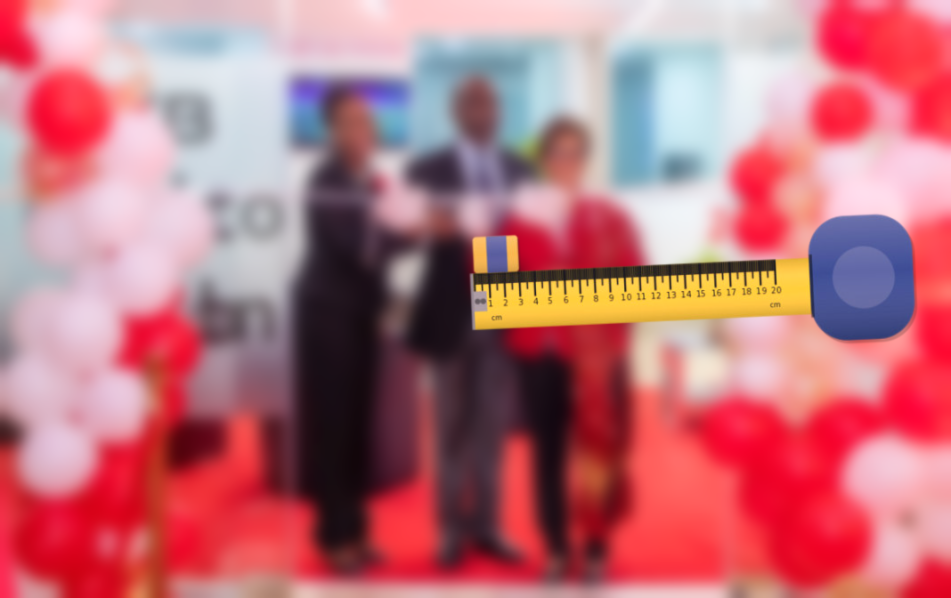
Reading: 3; cm
